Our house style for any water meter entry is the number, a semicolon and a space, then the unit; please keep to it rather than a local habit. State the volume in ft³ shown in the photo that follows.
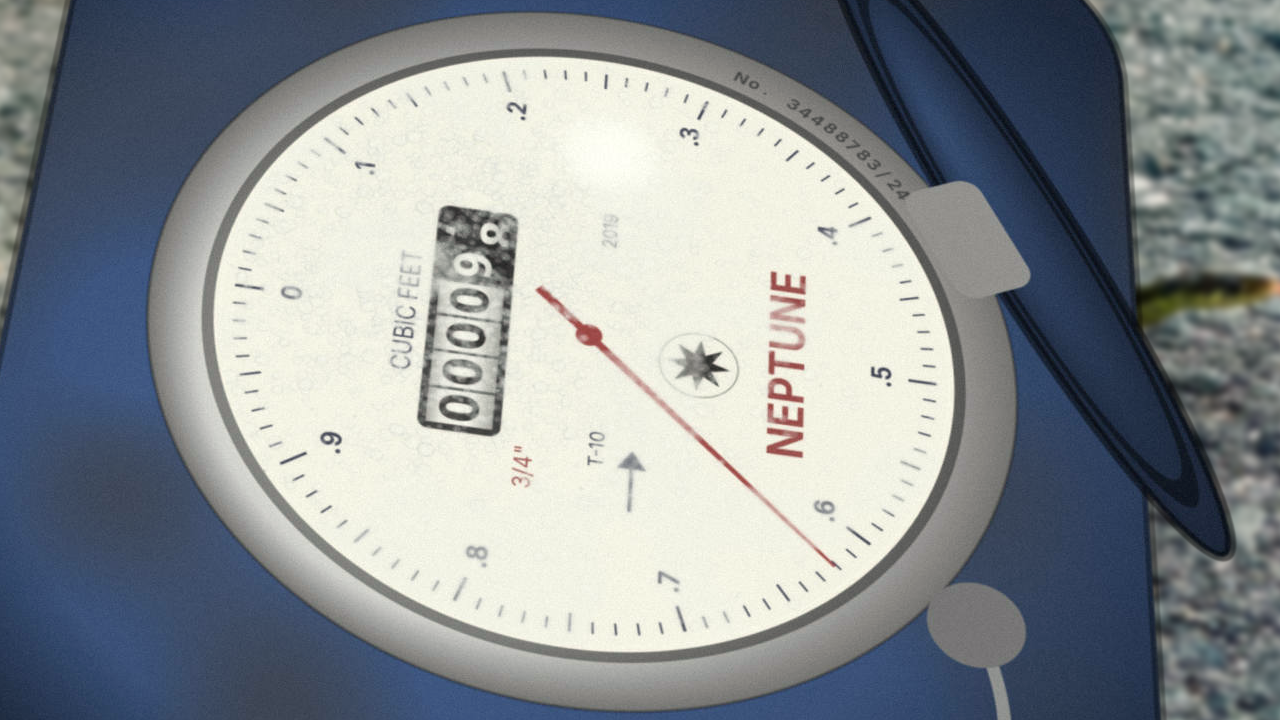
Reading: 97.62; ft³
